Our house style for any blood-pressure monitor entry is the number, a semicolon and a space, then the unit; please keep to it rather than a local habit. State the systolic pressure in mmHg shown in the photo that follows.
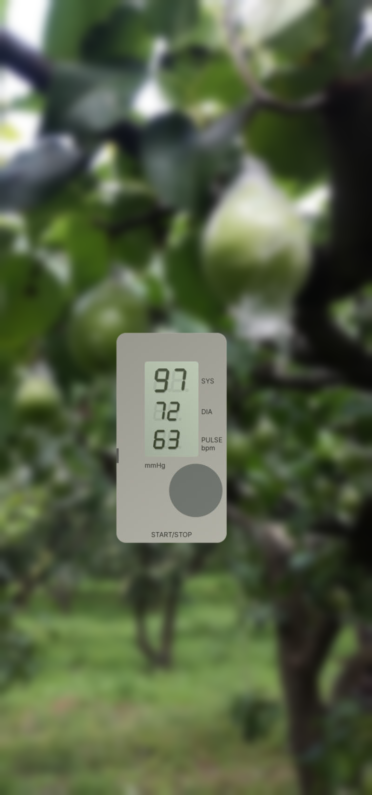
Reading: 97; mmHg
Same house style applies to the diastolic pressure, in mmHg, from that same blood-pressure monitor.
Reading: 72; mmHg
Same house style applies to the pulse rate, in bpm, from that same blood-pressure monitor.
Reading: 63; bpm
